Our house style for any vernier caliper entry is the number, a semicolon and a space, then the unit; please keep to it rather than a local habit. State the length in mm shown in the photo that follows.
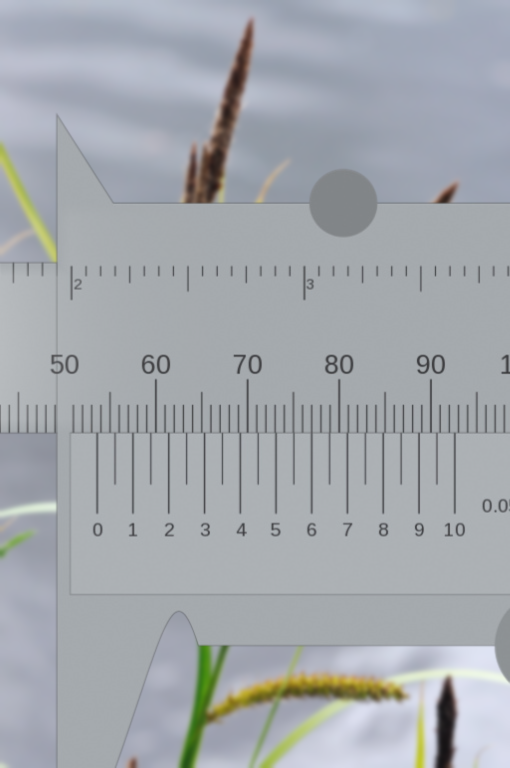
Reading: 53.6; mm
